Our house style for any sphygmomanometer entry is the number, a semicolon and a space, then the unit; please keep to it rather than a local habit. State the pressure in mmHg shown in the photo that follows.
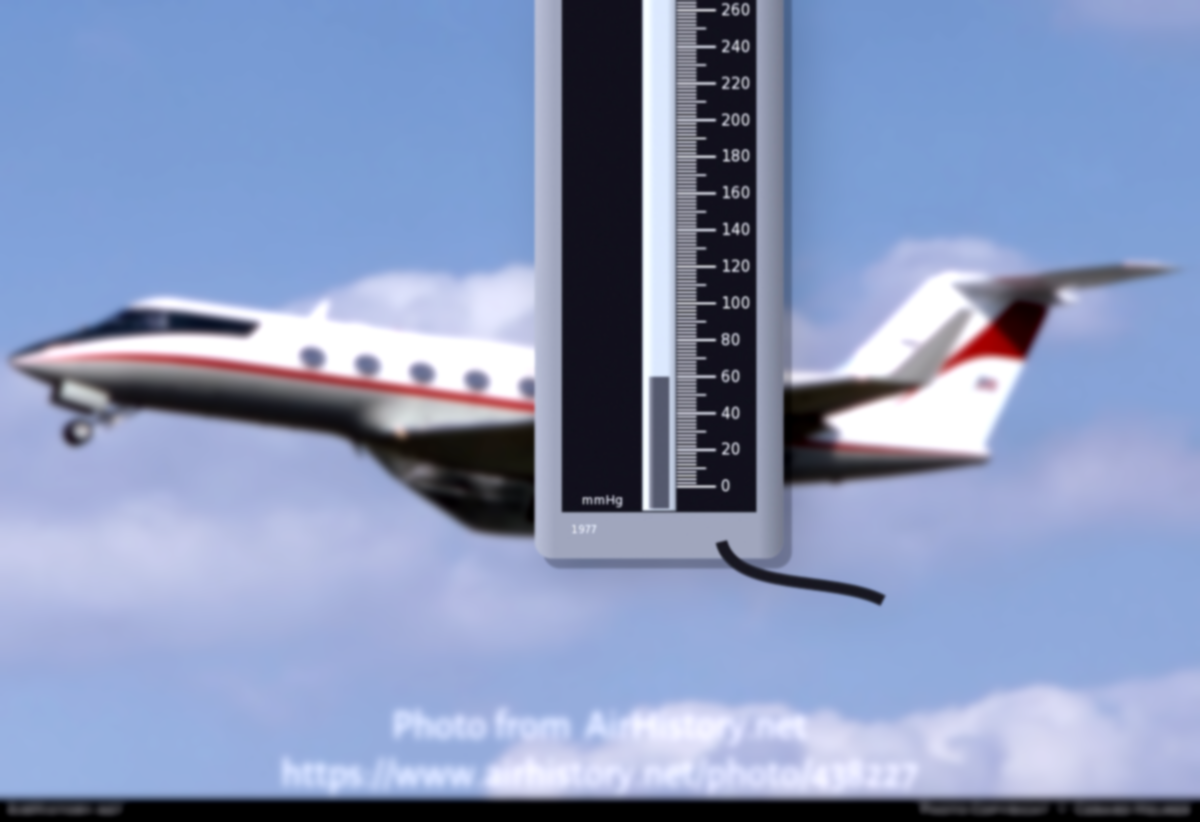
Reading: 60; mmHg
